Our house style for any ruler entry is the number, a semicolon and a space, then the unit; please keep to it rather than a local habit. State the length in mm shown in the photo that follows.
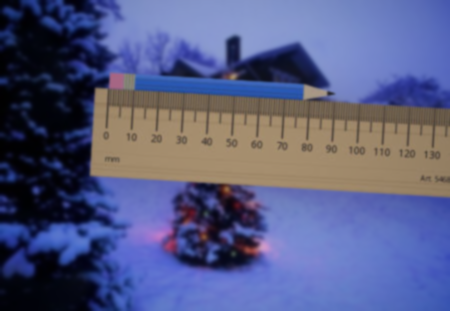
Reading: 90; mm
